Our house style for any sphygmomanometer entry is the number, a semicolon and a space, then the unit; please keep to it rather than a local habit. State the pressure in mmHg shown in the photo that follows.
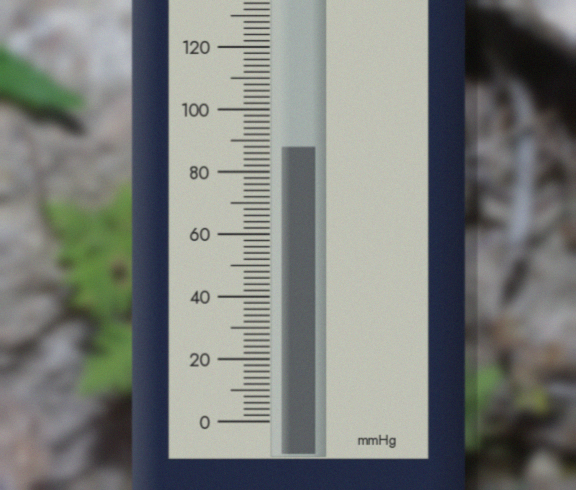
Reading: 88; mmHg
